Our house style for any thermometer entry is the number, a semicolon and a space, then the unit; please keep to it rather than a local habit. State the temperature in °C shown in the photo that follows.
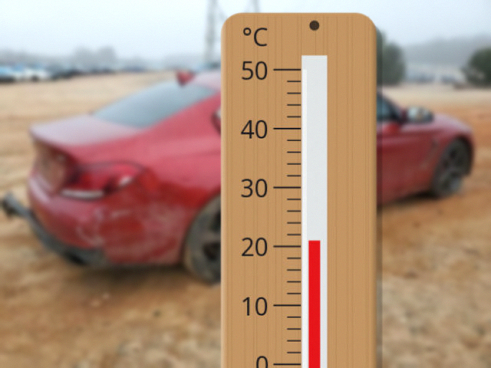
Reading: 21; °C
